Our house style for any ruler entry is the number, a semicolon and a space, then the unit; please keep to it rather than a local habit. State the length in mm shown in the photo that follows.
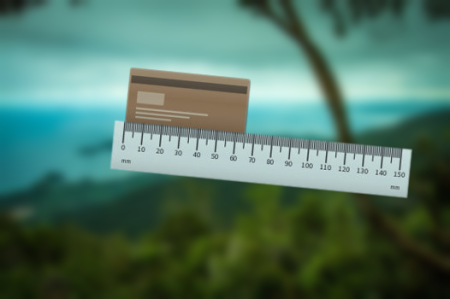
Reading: 65; mm
